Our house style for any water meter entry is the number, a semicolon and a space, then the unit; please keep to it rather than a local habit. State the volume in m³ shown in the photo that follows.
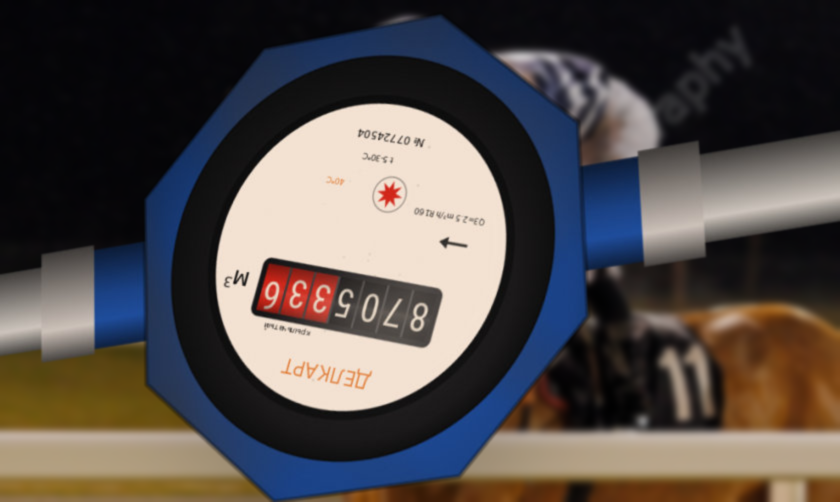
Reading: 8705.336; m³
